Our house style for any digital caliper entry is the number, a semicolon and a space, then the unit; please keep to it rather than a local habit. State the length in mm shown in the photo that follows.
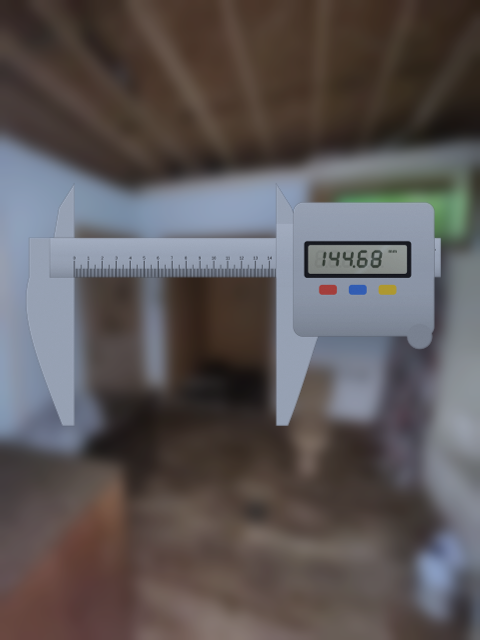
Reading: 144.68; mm
